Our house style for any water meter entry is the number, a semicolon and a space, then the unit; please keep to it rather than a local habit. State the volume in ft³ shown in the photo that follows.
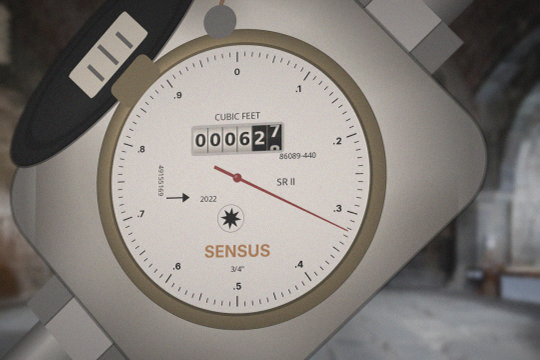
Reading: 627.32; ft³
